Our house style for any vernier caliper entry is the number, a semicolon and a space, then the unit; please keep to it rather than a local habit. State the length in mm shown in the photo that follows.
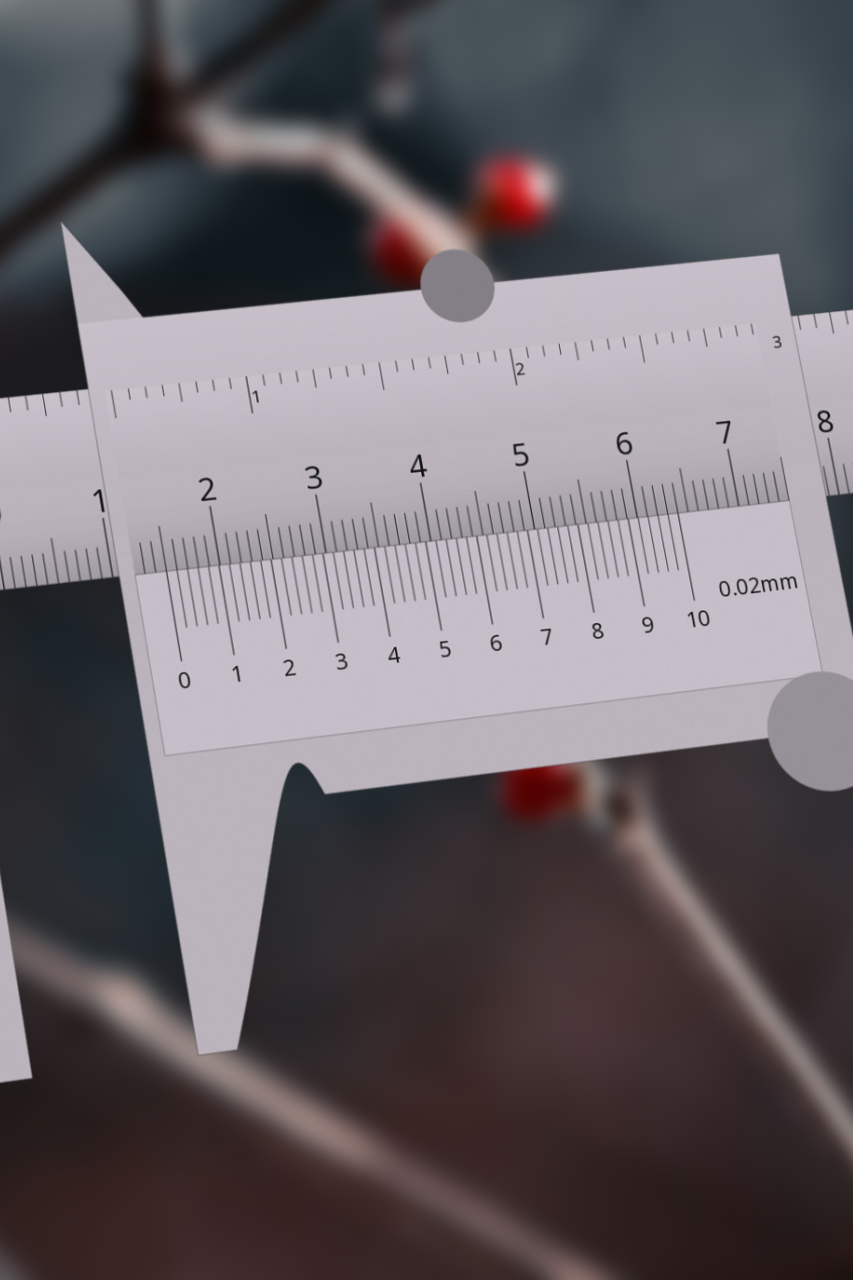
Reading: 15.0; mm
